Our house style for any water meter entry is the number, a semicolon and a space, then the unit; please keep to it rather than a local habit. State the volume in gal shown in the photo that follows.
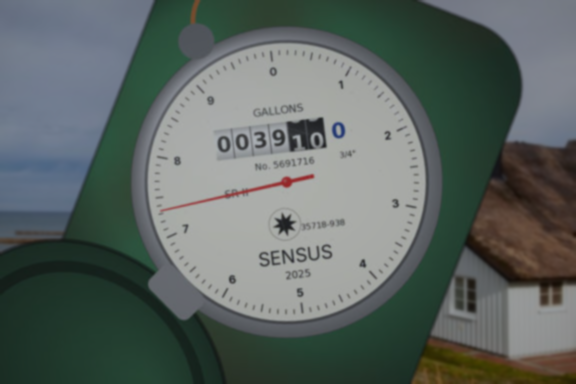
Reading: 39097.3; gal
